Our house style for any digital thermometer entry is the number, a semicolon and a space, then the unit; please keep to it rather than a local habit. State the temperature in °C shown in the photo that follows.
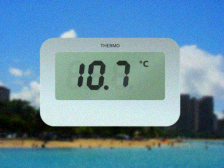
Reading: 10.7; °C
